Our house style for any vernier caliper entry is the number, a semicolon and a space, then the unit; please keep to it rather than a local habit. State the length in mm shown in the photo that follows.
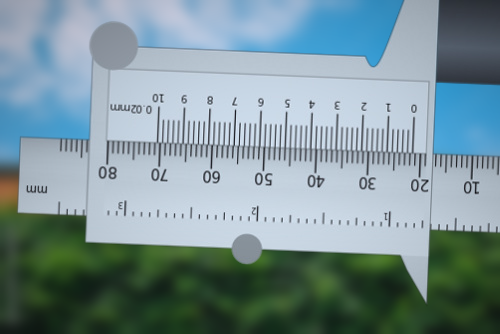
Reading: 21.5; mm
